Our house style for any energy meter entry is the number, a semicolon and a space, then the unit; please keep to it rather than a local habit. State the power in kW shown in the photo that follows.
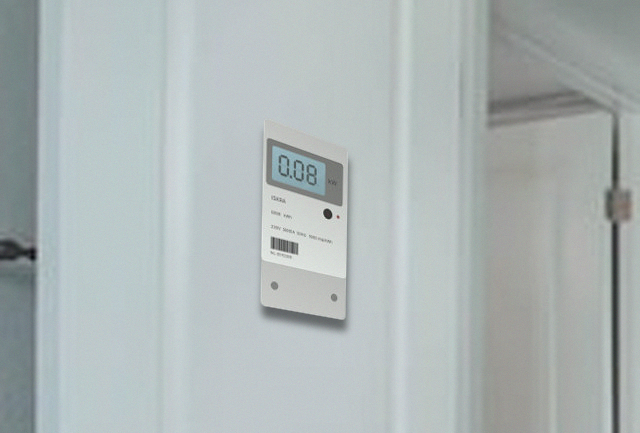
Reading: 0.08; kW
